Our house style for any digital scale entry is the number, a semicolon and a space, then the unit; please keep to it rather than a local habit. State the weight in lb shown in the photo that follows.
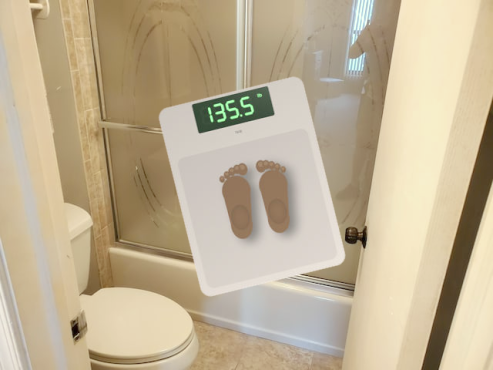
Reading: 135.5; lb
